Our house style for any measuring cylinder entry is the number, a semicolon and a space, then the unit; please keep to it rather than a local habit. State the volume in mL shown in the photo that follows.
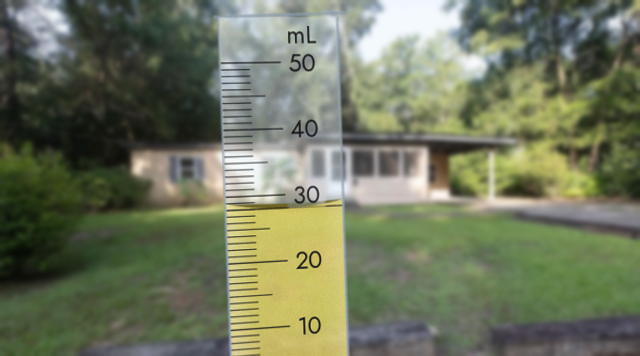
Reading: 28; mL
